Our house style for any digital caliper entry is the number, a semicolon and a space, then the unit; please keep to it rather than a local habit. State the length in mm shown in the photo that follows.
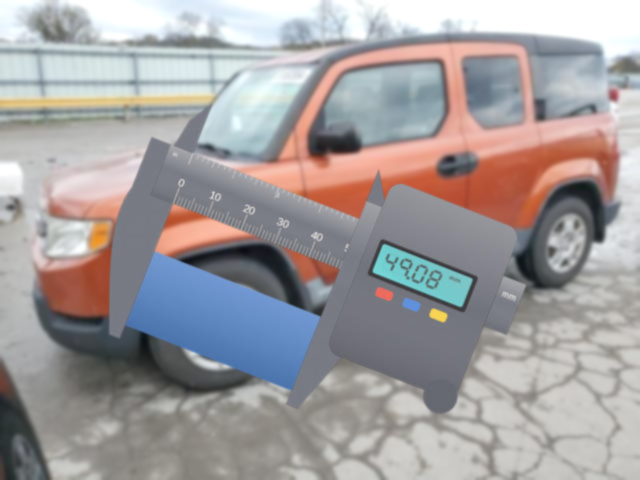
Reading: 49.08; mm
